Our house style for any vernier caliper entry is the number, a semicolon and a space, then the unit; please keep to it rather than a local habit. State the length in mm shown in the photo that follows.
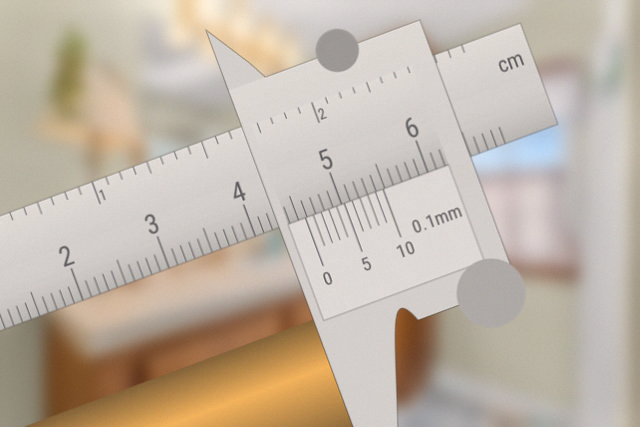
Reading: 45.8; mm
